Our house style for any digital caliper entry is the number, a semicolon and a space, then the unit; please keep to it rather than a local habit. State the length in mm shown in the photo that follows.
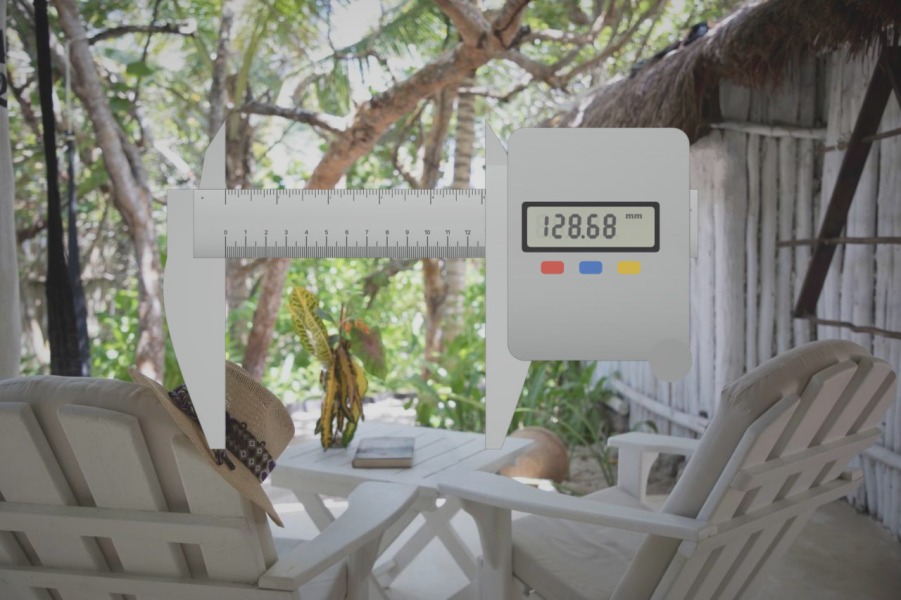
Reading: 128.68; mm
